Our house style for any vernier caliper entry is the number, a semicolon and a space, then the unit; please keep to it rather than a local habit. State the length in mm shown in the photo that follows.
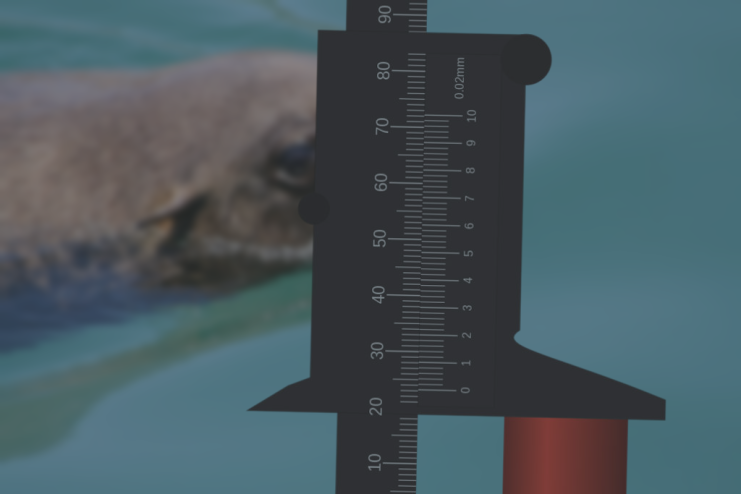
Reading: 23.2; mm
